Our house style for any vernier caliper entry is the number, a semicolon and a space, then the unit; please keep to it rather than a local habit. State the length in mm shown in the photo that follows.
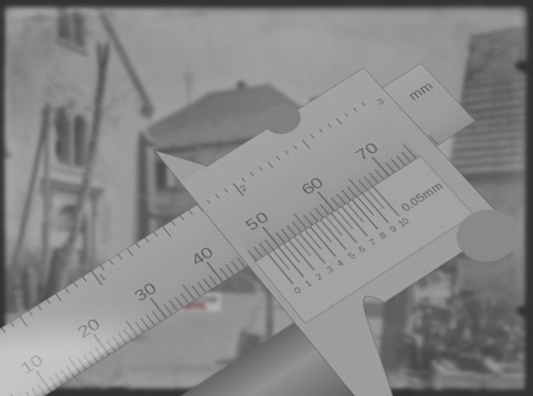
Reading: 48.0; mm
